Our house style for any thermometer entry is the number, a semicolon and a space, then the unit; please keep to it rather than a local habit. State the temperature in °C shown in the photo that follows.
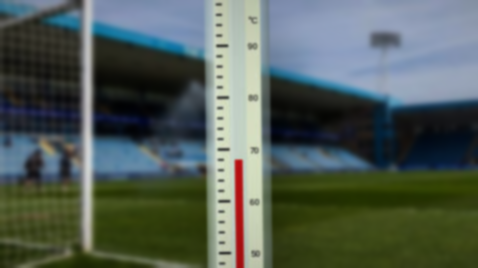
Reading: 68; °C
